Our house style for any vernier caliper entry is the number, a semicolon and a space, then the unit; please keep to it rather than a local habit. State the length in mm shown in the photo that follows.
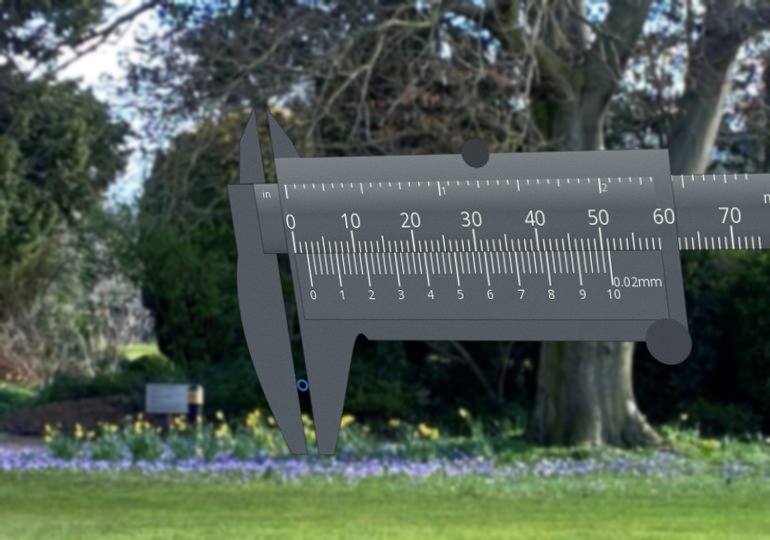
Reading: 2.0; mm
